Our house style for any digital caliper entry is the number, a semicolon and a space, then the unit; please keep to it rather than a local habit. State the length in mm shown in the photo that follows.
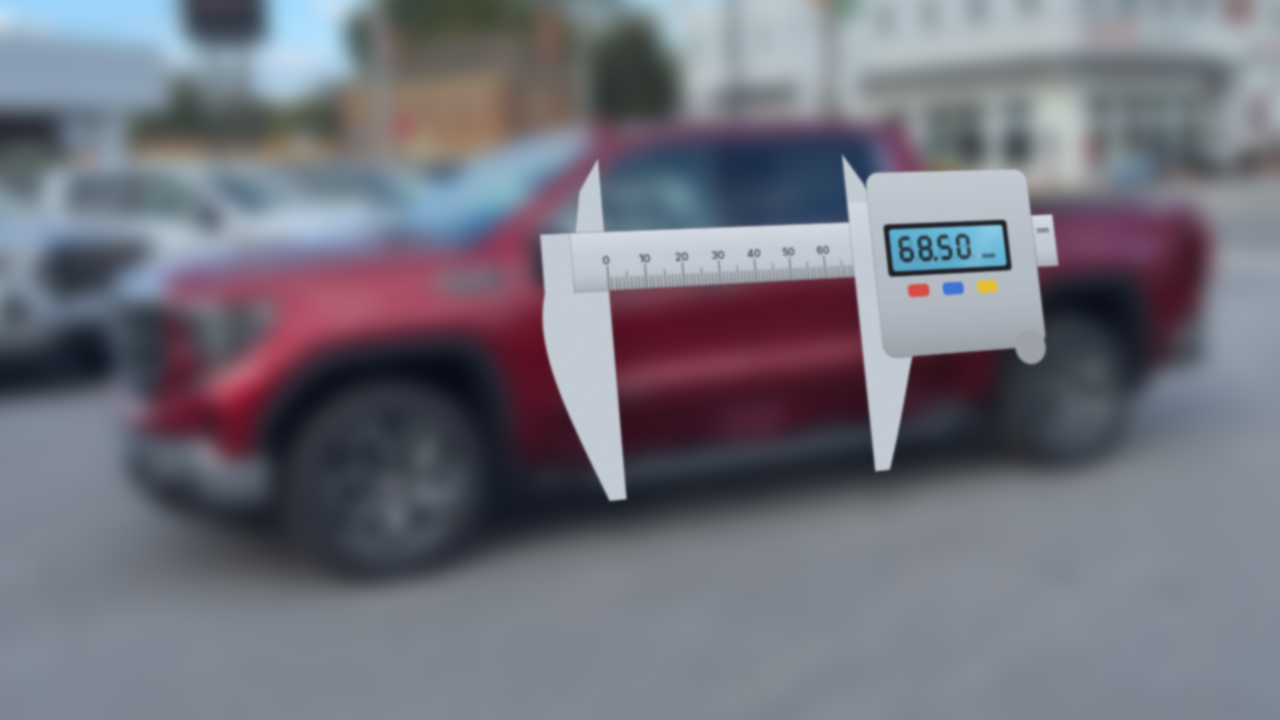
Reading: 68.50; mm
